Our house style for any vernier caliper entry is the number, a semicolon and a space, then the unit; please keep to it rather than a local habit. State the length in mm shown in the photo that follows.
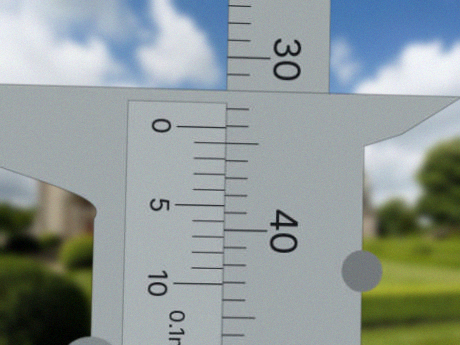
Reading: 34.1; mm
